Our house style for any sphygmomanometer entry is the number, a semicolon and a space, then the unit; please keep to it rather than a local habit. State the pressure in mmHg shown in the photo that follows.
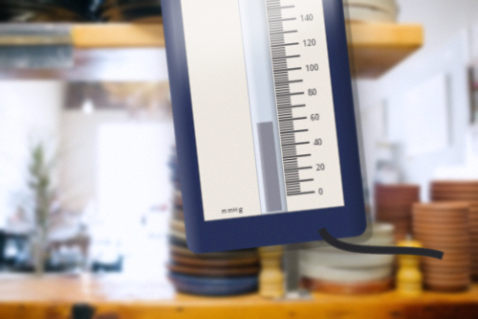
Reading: 60; mmHg
